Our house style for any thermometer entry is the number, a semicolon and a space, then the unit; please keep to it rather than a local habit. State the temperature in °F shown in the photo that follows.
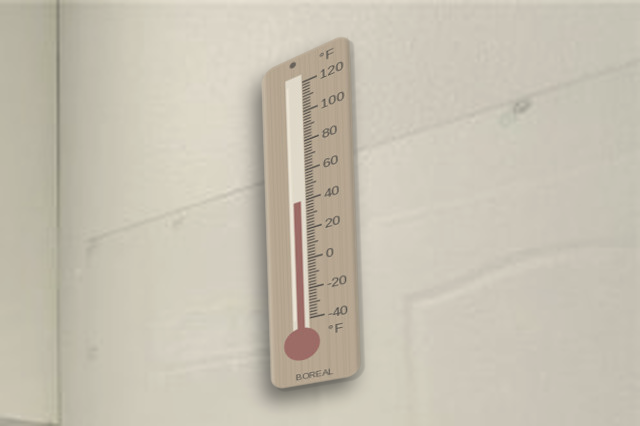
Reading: 40; °F
